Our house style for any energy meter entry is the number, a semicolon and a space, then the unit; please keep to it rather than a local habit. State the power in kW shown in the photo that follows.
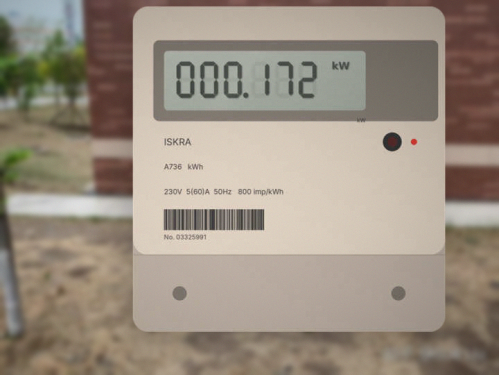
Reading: 0.172; kW
